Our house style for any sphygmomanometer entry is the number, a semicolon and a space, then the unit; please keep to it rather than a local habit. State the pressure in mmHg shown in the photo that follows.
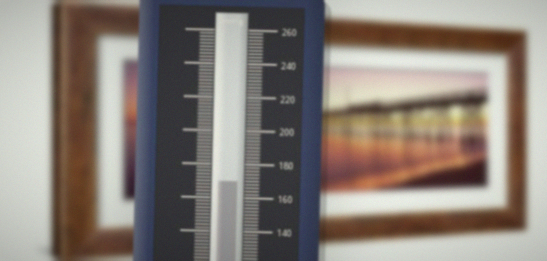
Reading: 170; mmHg
